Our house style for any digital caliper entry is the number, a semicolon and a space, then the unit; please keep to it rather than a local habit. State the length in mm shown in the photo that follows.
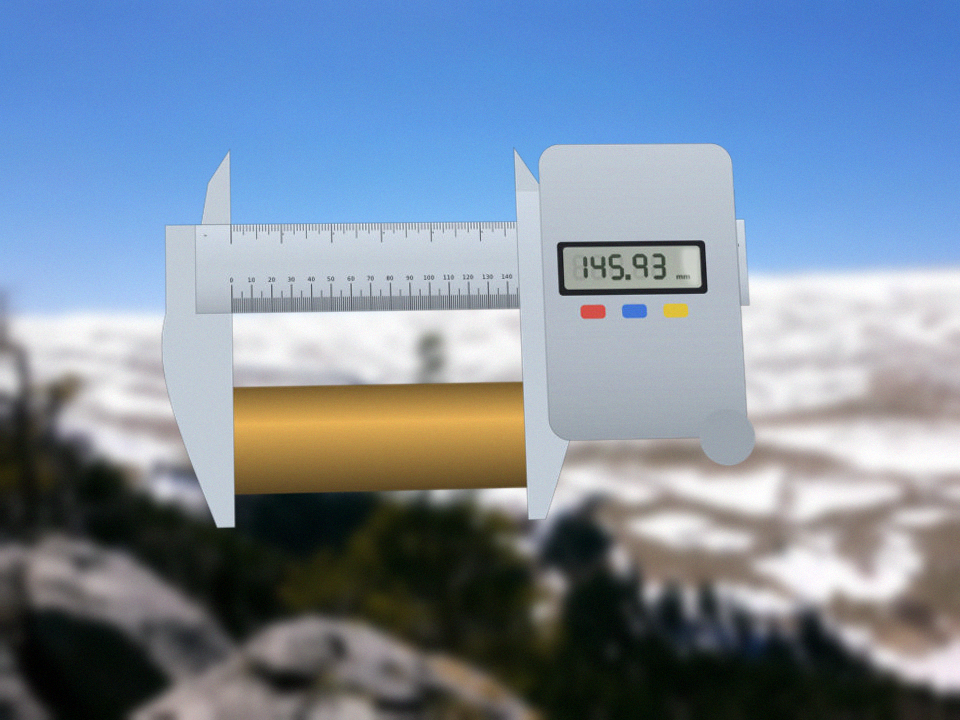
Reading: 145.93; mm
